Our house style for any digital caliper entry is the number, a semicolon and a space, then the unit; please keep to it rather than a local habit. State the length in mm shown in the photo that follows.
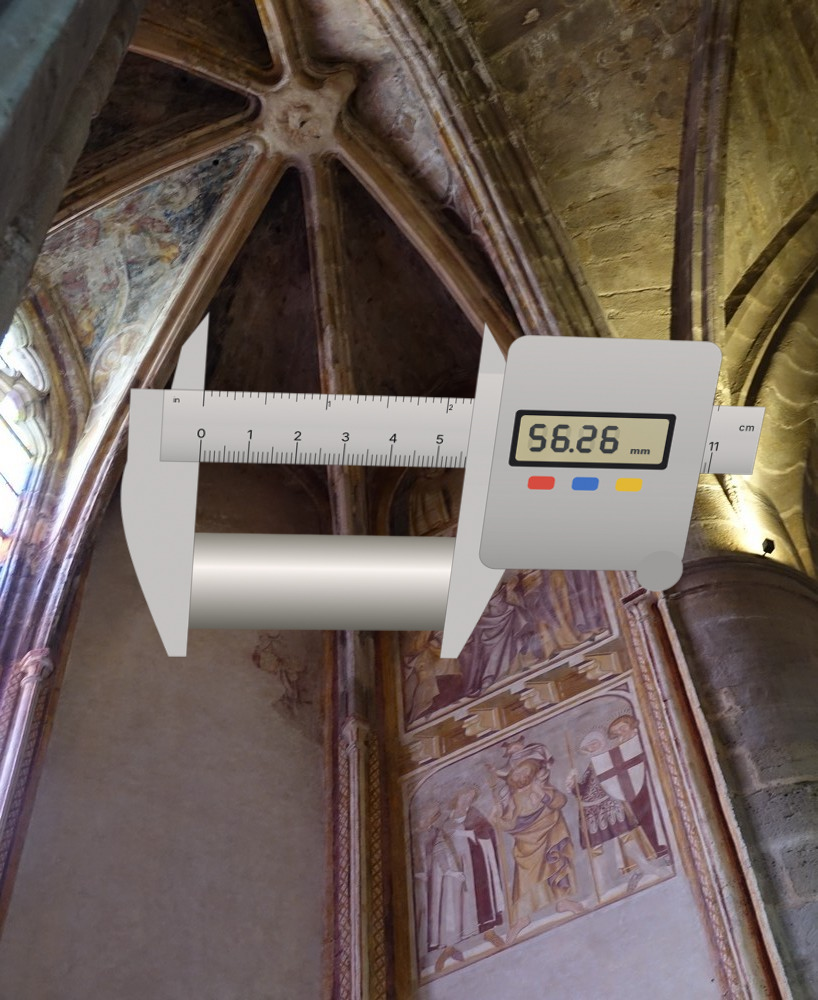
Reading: 56.26; mm
